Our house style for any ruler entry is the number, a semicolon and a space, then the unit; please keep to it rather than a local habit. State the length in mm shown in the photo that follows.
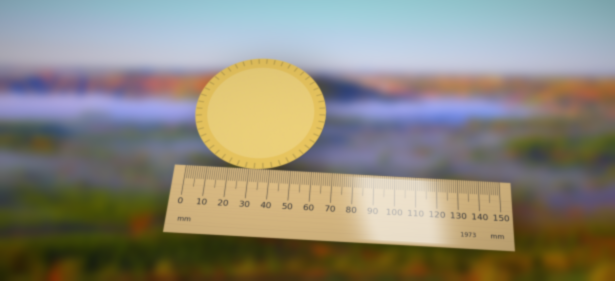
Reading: 65; mm
